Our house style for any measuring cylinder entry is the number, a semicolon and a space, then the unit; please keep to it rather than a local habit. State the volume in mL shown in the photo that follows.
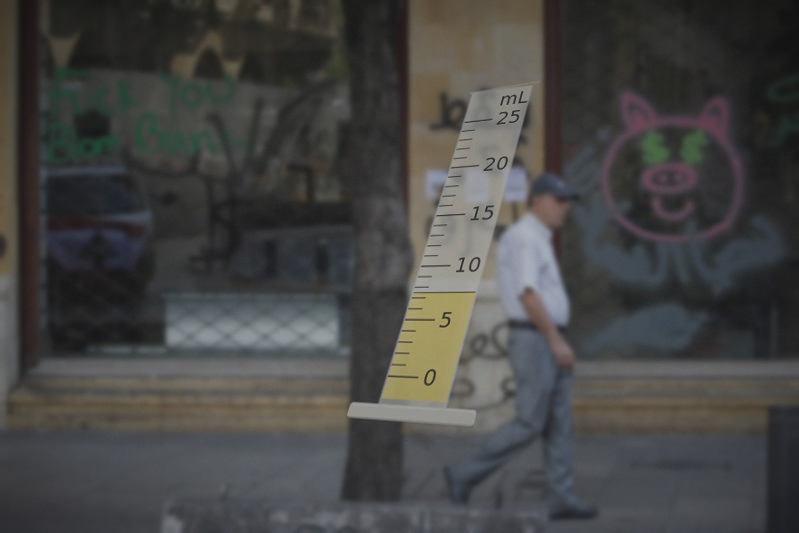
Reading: 7.5; mL
